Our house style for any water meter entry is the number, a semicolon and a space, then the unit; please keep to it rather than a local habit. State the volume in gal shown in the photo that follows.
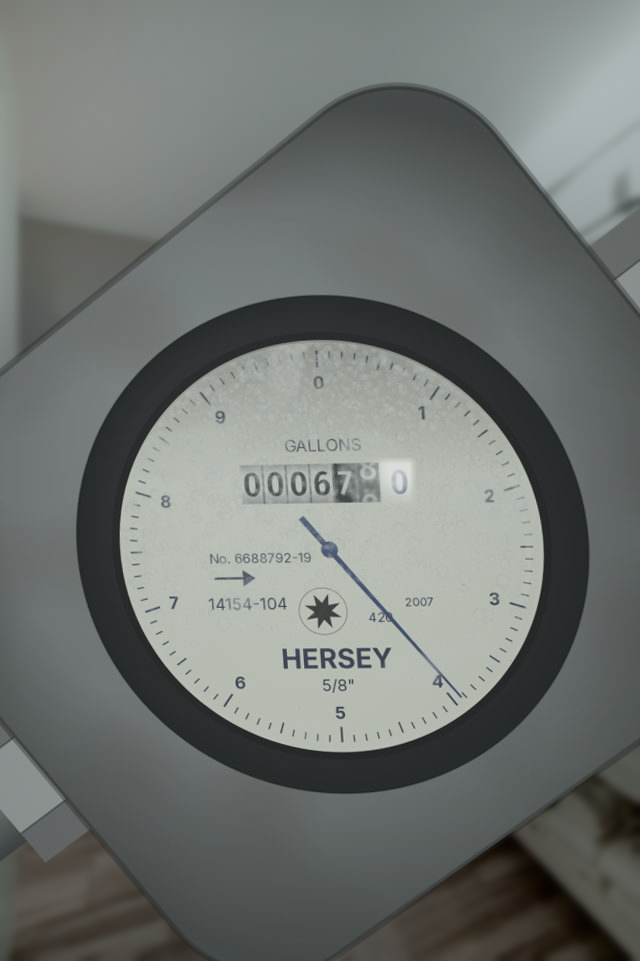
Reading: 6783.9; gal
